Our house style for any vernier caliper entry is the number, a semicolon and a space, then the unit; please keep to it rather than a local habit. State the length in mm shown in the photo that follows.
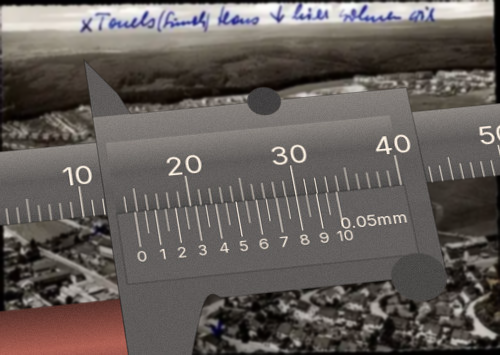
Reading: 14.8; mm
